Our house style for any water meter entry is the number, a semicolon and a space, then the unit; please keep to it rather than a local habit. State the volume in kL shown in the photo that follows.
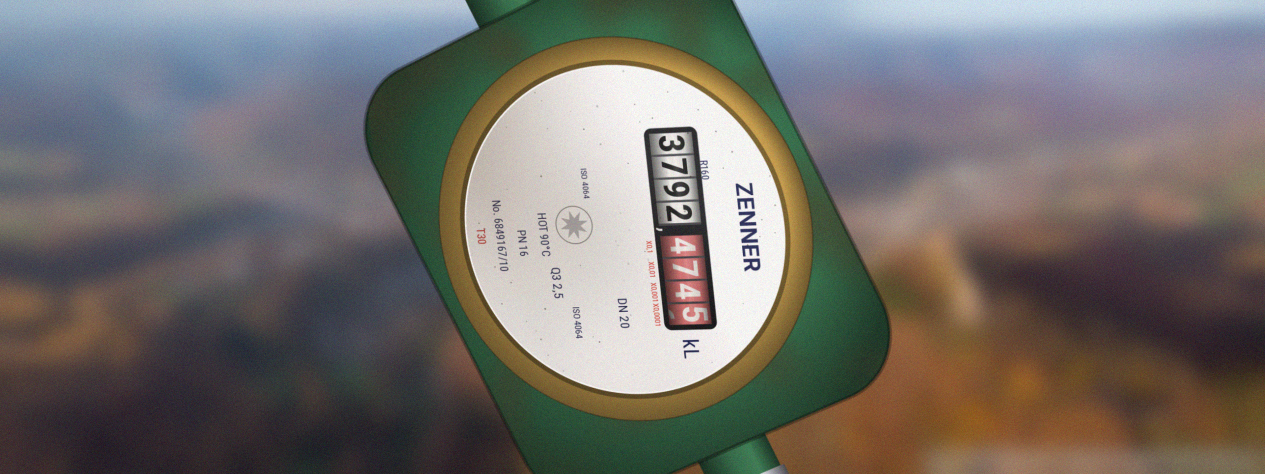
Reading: 3792.4745; kL
